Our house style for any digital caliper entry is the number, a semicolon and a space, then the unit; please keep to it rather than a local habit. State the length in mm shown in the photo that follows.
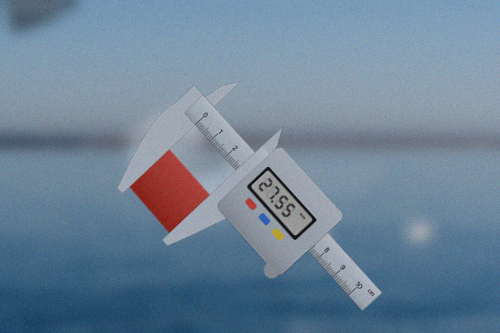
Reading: 27.55; mm
